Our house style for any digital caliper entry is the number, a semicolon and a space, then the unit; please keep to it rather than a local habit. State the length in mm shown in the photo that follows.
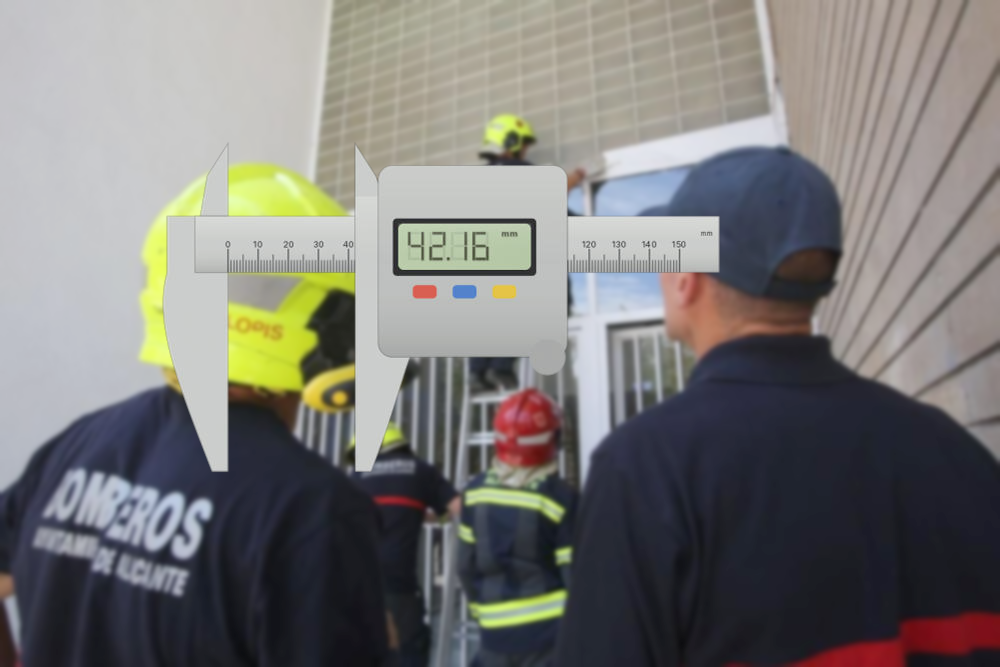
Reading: 42.16; mm
